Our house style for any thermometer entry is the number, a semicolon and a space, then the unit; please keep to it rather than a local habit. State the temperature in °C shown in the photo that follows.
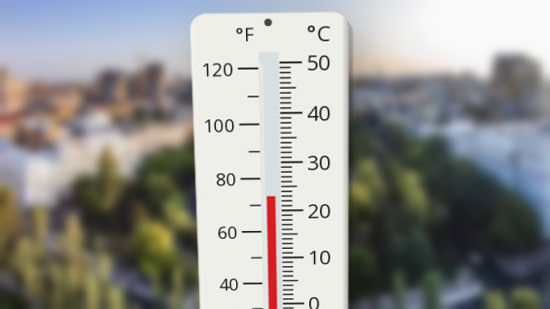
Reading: 23; °C
